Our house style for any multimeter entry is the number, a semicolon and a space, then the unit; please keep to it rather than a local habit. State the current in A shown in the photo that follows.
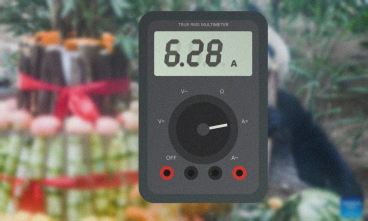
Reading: 6.28; A
